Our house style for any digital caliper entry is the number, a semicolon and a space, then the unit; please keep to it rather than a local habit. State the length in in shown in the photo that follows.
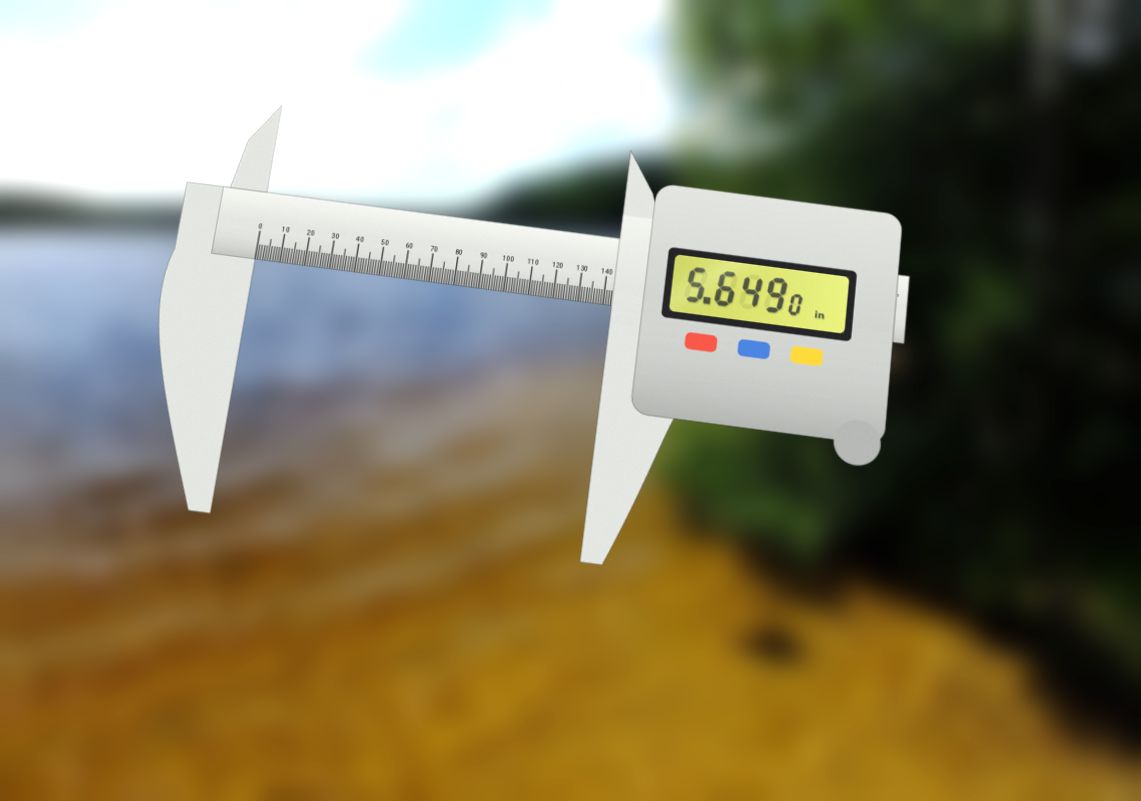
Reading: 5.6490; in
